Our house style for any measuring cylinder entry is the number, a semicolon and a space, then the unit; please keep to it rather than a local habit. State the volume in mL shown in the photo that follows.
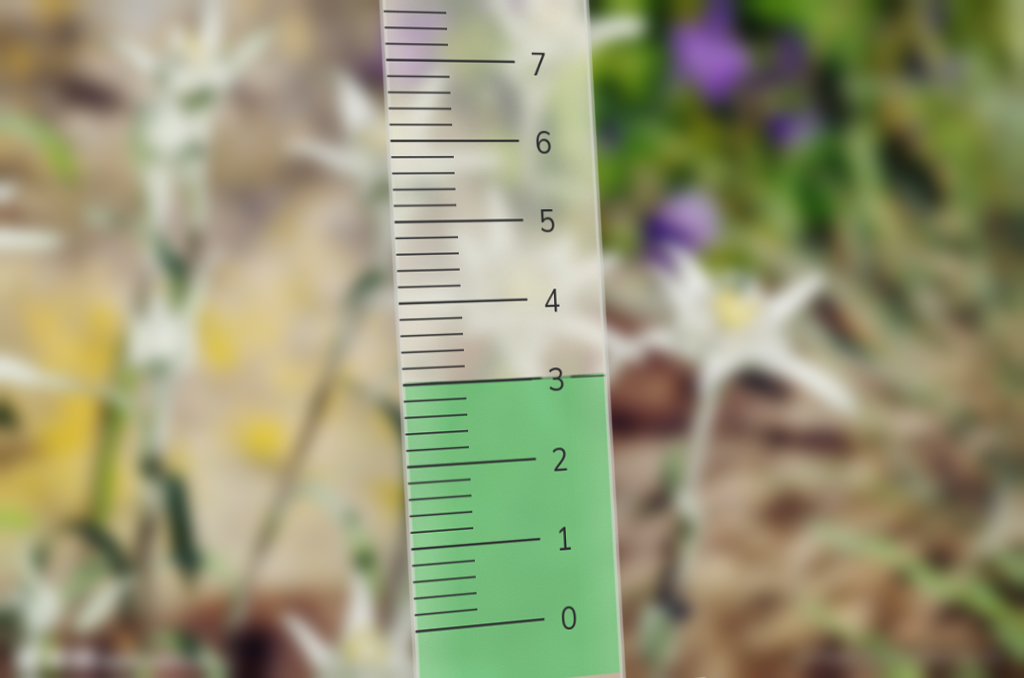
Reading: 3; mL
